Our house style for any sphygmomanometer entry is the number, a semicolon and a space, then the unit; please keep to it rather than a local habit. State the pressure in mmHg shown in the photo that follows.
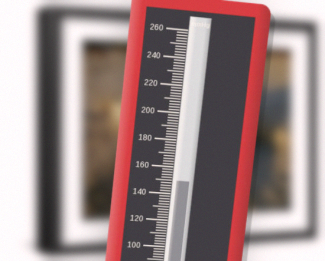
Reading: 150; mmHg
